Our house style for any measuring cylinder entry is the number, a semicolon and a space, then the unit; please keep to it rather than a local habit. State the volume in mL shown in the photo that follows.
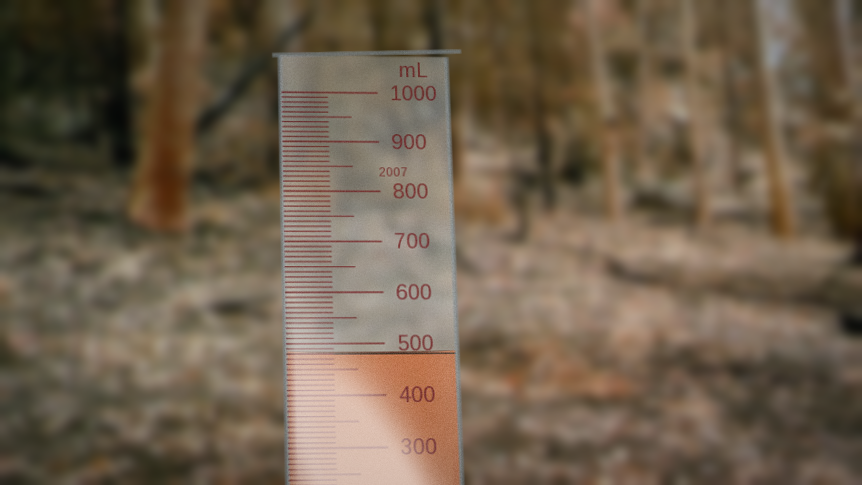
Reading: 480; mL
